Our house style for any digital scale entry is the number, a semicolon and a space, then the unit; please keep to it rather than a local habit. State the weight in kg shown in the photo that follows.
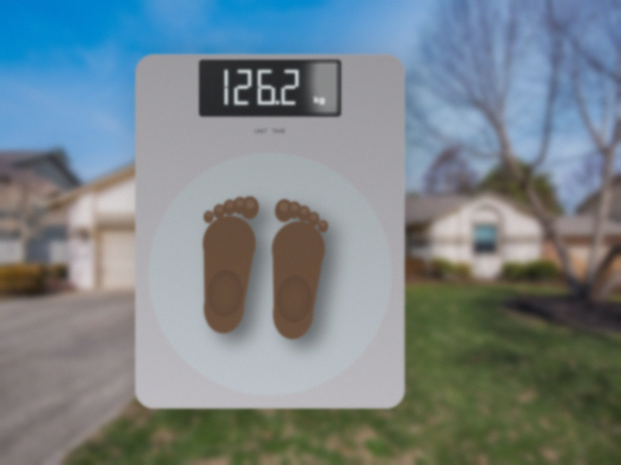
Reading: 126.2; kg
